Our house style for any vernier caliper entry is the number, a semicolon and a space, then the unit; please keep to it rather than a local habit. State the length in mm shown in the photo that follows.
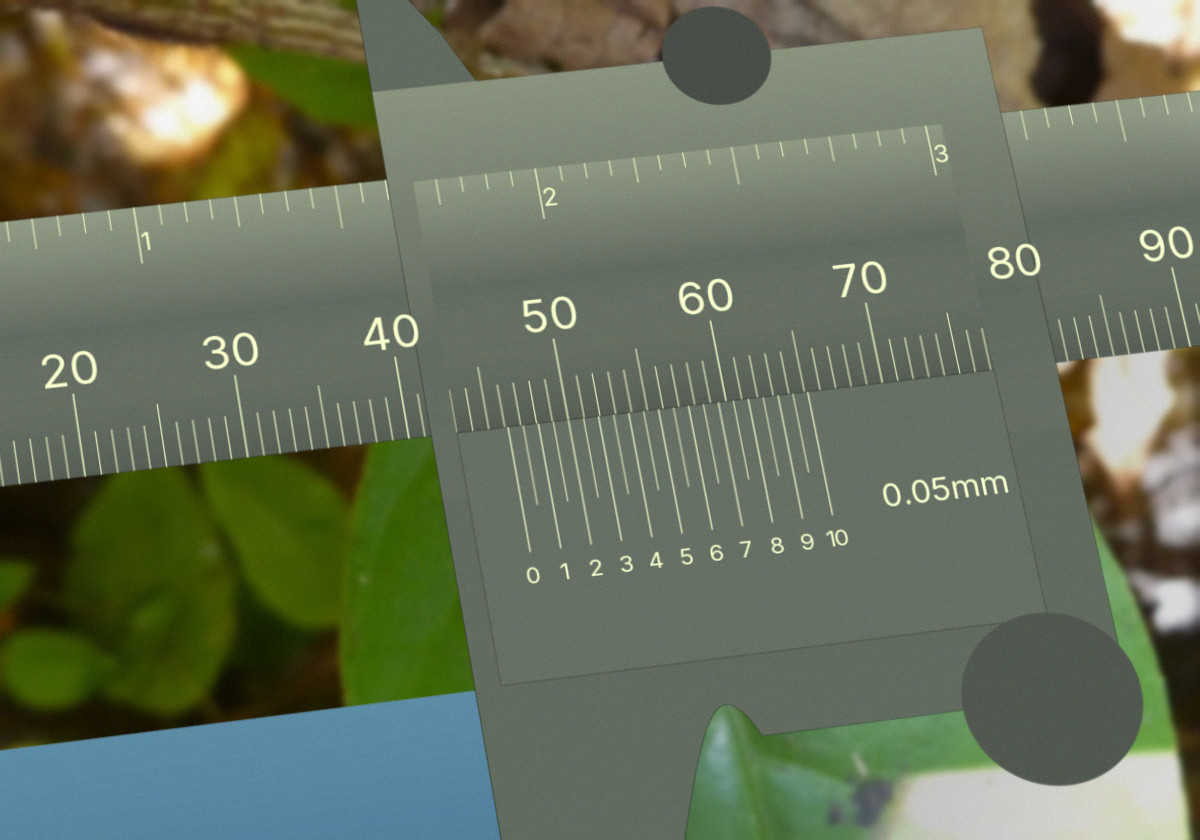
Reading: 46.2; mm
